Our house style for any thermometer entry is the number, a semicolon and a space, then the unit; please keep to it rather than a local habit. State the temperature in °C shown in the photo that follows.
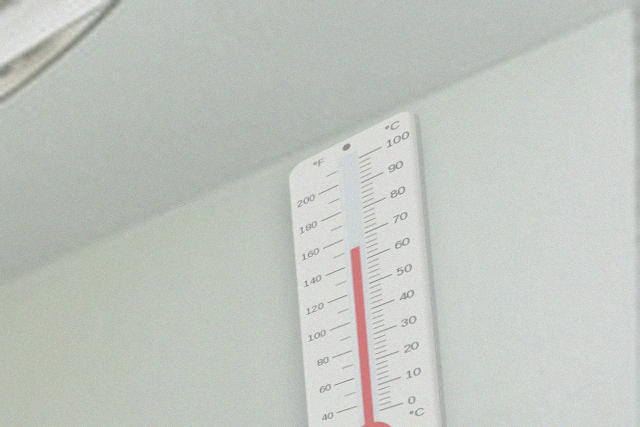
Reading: 66; °C
